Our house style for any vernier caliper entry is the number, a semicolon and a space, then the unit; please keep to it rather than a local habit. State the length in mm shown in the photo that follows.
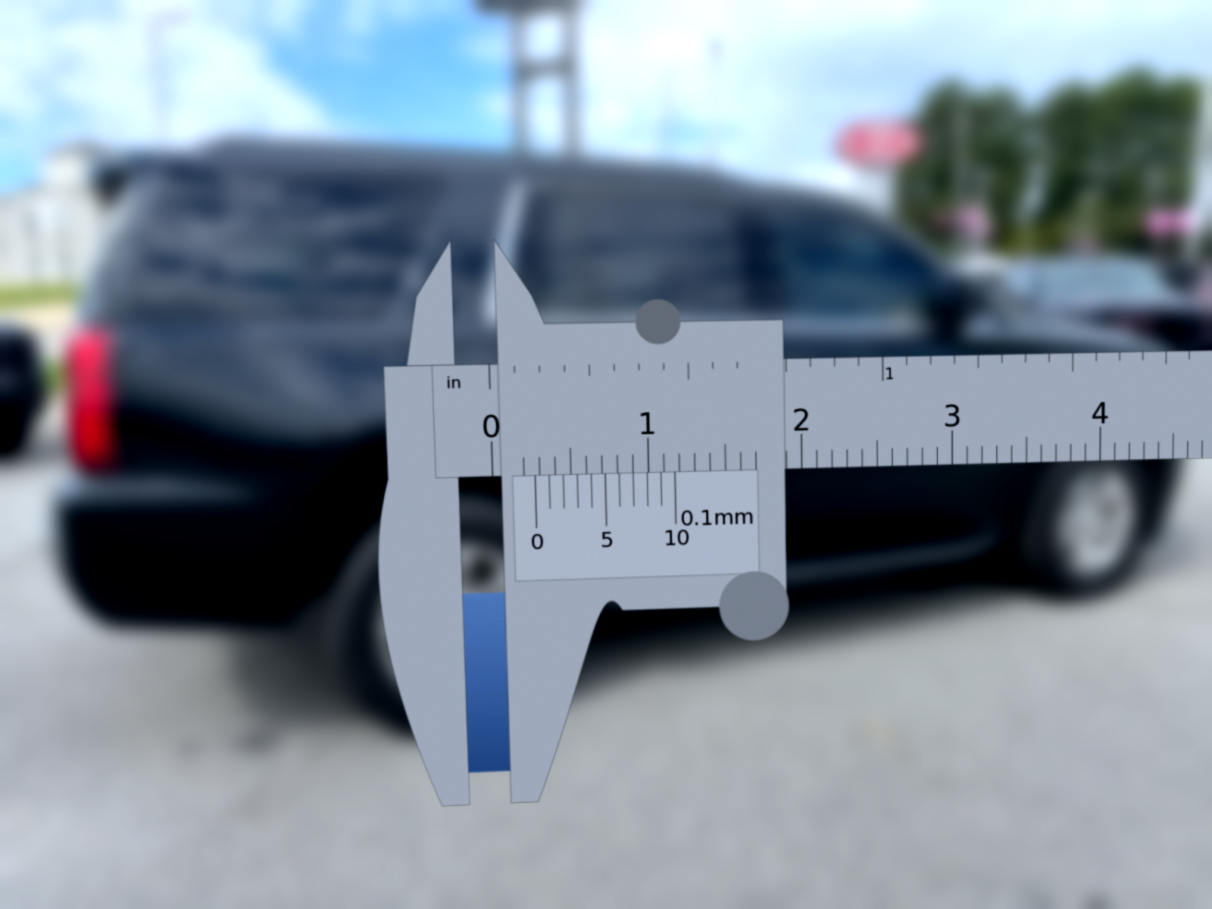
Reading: 2.7; mm
